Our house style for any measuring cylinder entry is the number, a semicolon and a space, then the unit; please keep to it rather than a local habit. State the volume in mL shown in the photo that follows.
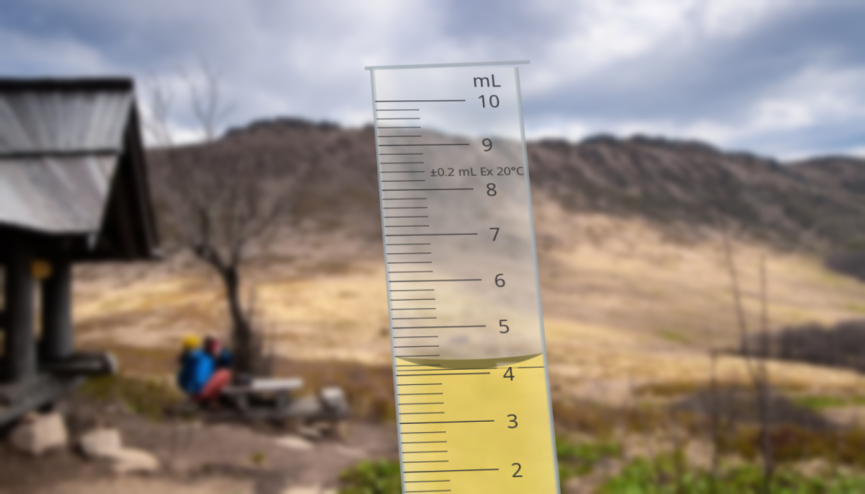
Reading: 4.1; mL
